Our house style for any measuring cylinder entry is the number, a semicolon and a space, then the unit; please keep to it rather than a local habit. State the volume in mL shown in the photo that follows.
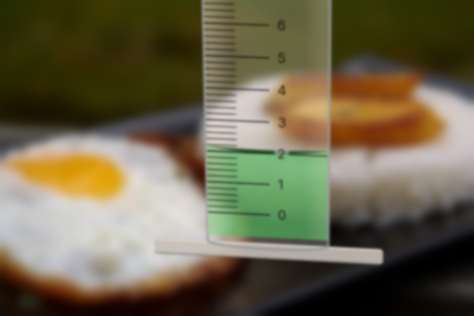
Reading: 2; mL
